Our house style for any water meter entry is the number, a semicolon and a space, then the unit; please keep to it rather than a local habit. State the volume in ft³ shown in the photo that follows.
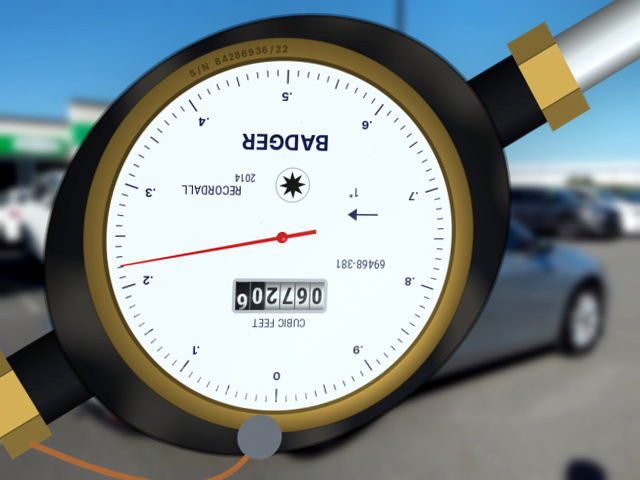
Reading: 67206.22; ft³
